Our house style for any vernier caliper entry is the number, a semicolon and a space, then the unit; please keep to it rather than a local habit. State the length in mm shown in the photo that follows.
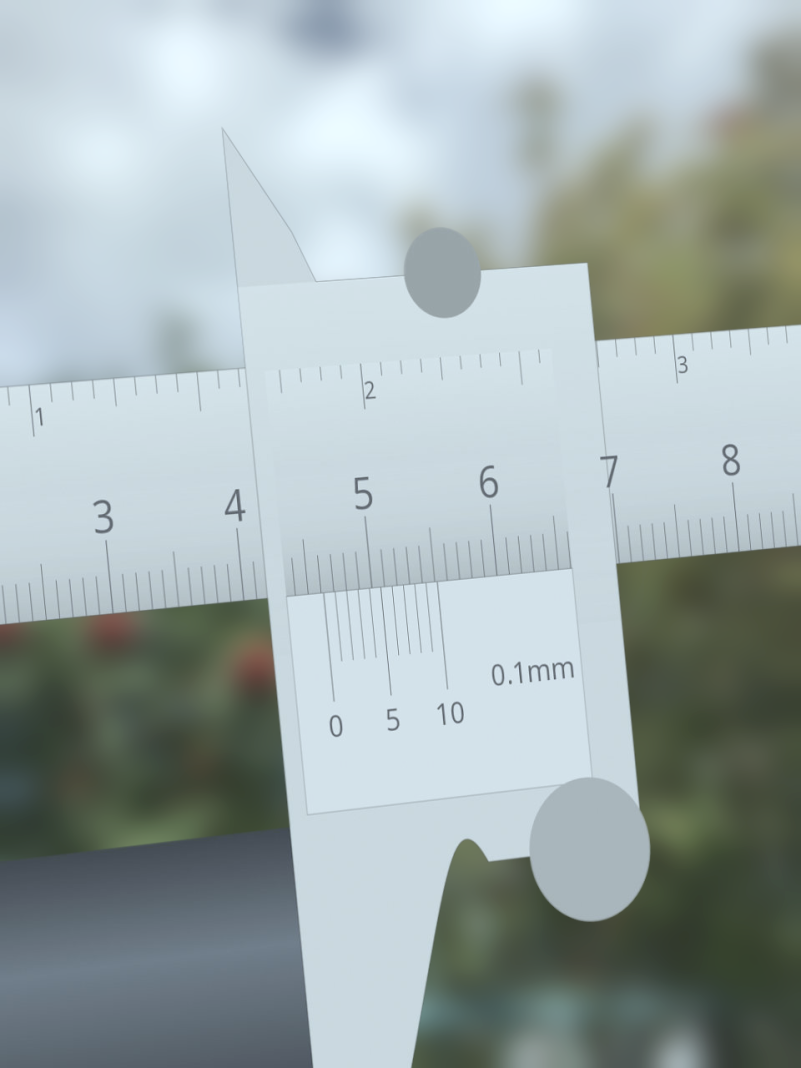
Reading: 46.2; mm
